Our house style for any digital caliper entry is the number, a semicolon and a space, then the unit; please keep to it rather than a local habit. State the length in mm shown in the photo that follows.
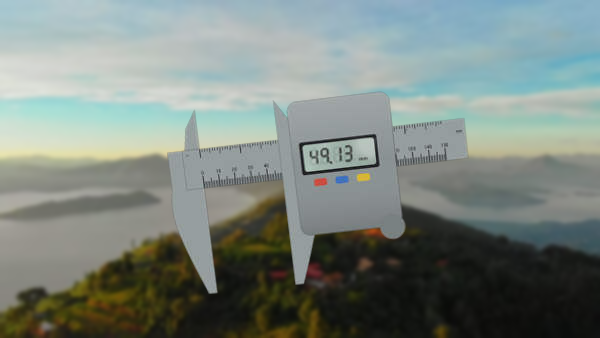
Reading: 49.13; mm
